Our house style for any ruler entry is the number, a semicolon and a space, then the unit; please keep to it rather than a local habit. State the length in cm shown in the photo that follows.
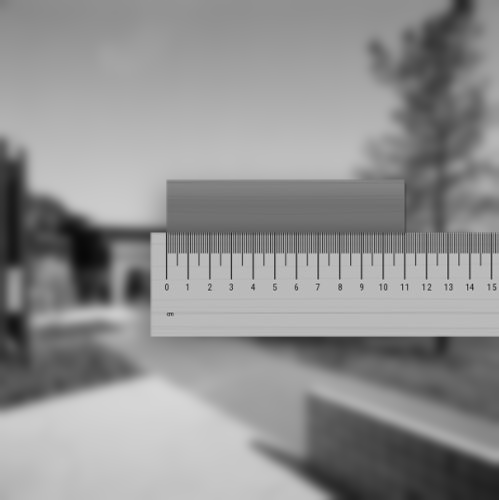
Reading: 11; cm
